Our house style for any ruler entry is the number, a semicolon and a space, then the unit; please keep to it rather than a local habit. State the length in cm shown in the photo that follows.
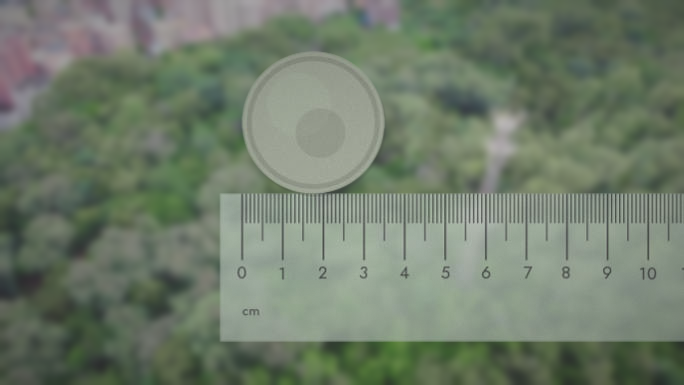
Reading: 3.5; cm
